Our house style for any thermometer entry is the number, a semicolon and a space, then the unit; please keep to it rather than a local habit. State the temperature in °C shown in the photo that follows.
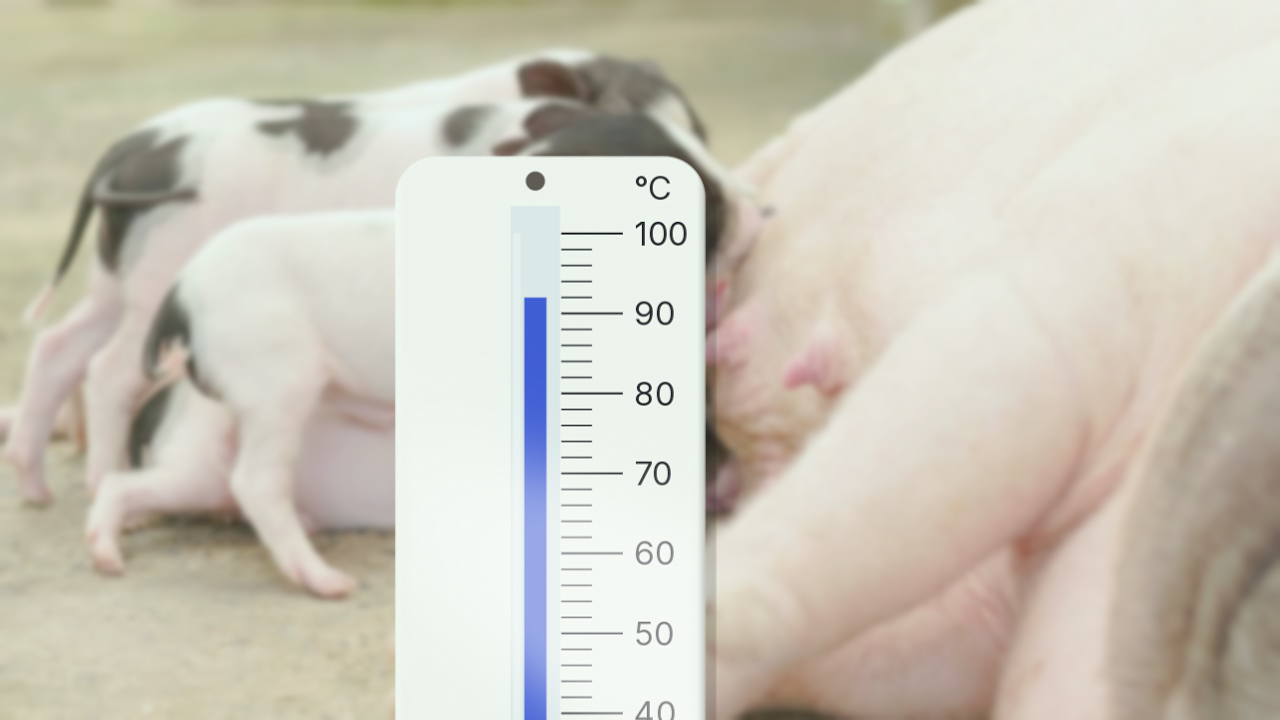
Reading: 92; °C
